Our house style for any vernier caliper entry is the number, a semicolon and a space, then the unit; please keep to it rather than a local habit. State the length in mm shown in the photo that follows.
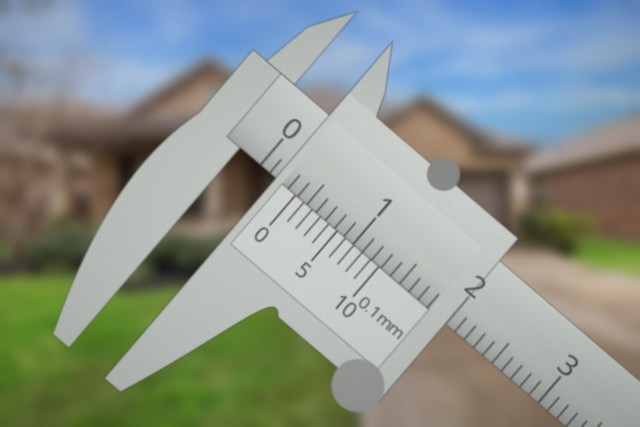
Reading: 3.8; mm
